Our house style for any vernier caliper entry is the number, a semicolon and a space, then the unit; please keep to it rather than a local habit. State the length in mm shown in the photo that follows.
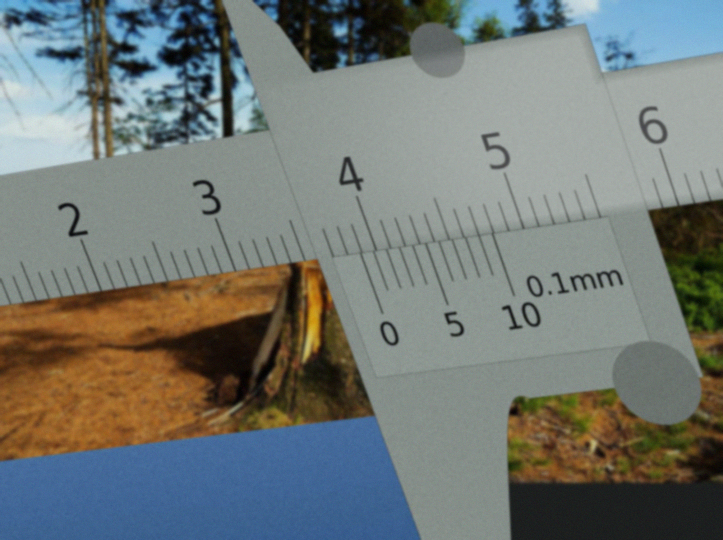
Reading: 38.9; mm
